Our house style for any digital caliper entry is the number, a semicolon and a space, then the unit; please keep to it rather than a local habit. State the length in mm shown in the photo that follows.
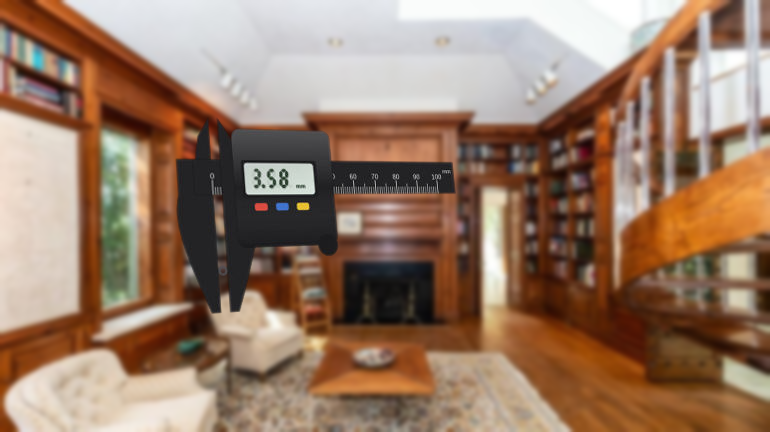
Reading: 3.58; mm
